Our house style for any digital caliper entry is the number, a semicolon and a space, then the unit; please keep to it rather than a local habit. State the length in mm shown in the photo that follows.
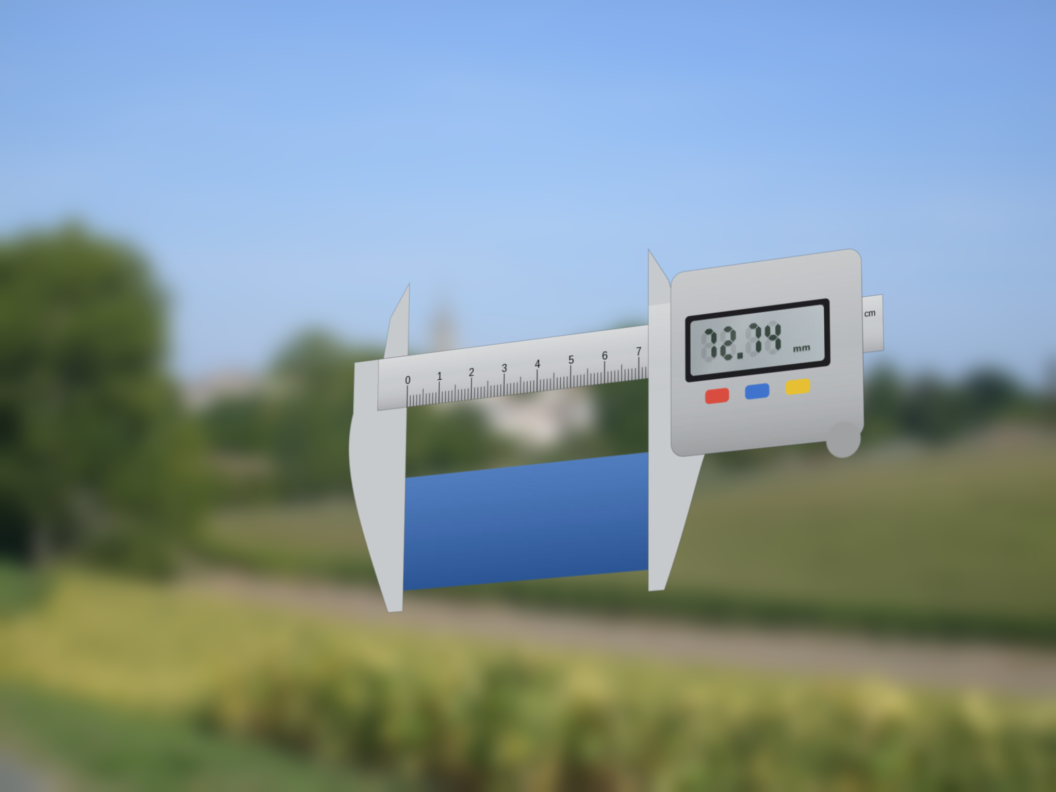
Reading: 72.74; mm
